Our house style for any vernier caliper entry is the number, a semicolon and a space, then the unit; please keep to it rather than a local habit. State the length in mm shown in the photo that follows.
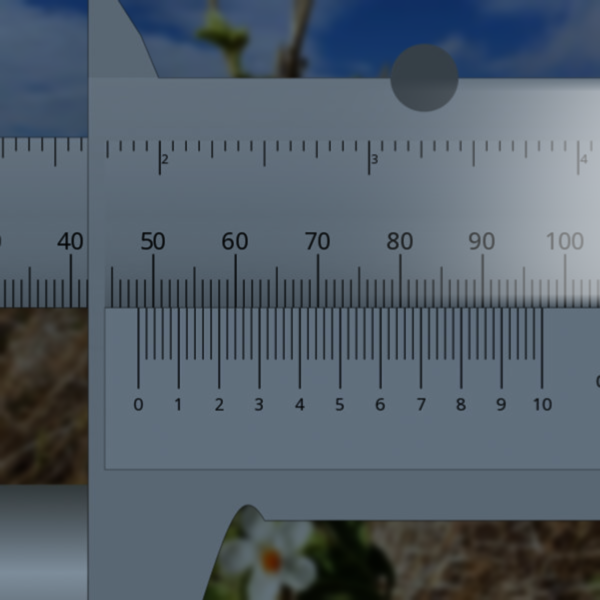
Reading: 48.2; mm
